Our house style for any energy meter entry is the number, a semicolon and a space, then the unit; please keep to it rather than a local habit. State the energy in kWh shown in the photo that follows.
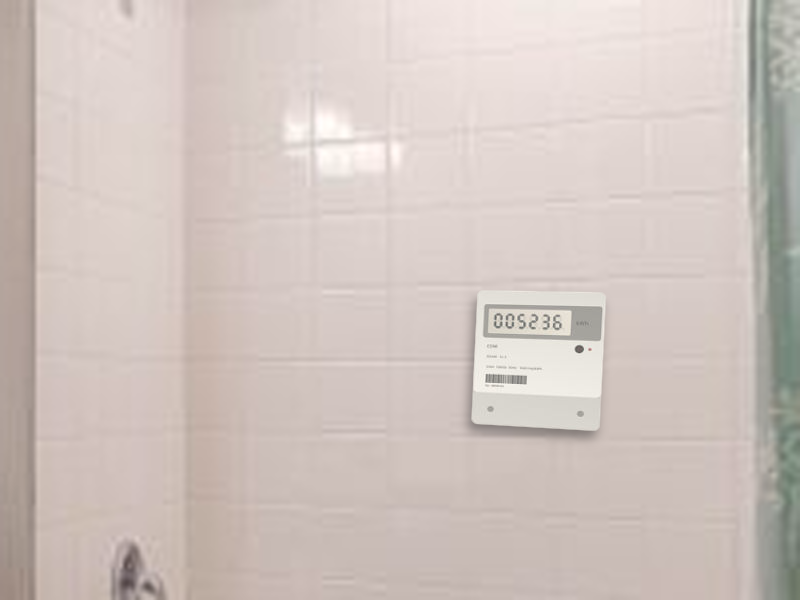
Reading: 5236; kWh
